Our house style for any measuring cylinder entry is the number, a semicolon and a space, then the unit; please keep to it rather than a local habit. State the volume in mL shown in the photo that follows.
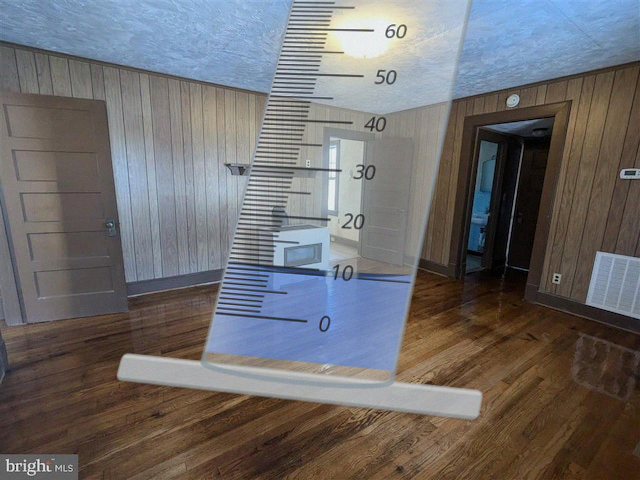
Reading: 9; mL
